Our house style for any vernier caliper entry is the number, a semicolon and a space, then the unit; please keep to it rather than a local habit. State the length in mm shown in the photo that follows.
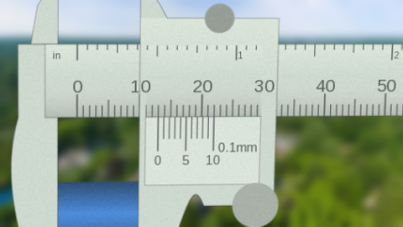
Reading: 13.0; mm
